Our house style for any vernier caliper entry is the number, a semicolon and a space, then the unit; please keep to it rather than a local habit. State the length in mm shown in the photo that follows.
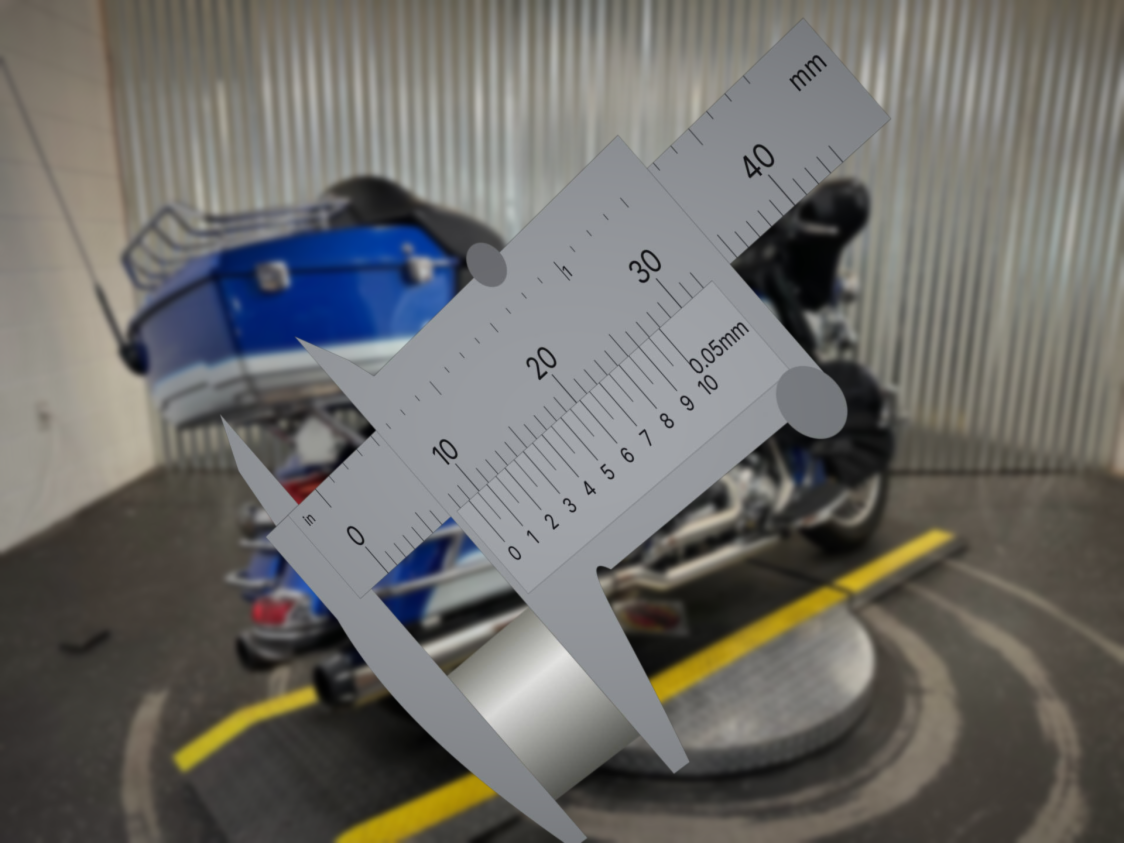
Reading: 8.9; mm
